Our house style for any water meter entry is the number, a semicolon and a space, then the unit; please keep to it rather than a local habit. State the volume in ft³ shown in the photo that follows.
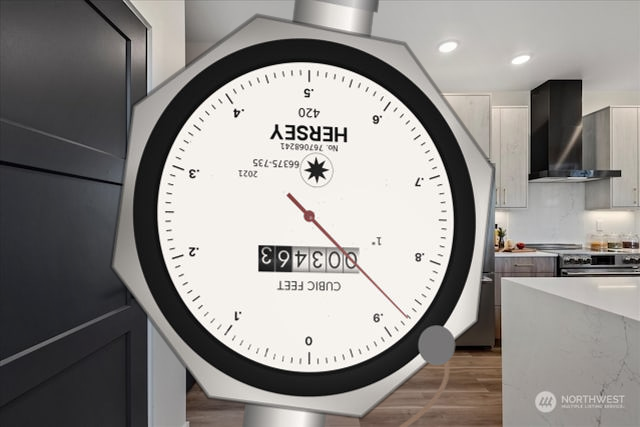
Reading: 3462.87; ft³
